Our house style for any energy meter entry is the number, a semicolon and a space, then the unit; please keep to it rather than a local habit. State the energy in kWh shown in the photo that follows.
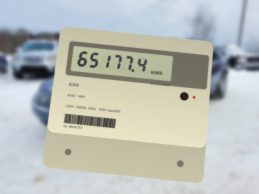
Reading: 65177.4; kWh
